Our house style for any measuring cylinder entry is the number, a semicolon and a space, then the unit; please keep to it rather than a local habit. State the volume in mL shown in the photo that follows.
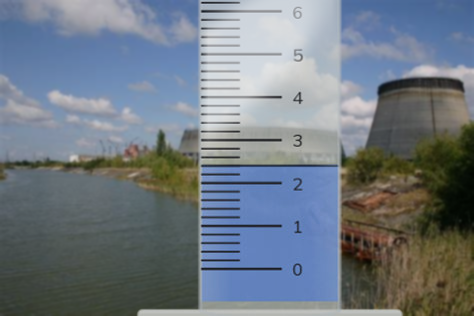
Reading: 2.4; mL
